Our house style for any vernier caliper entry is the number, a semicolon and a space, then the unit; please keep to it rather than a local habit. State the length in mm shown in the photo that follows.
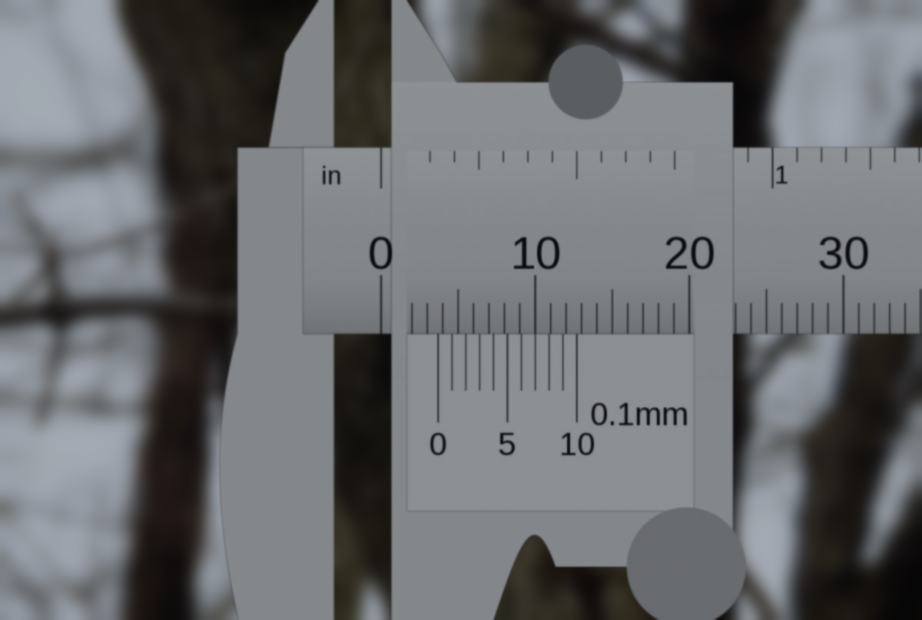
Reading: 3.7; mm
